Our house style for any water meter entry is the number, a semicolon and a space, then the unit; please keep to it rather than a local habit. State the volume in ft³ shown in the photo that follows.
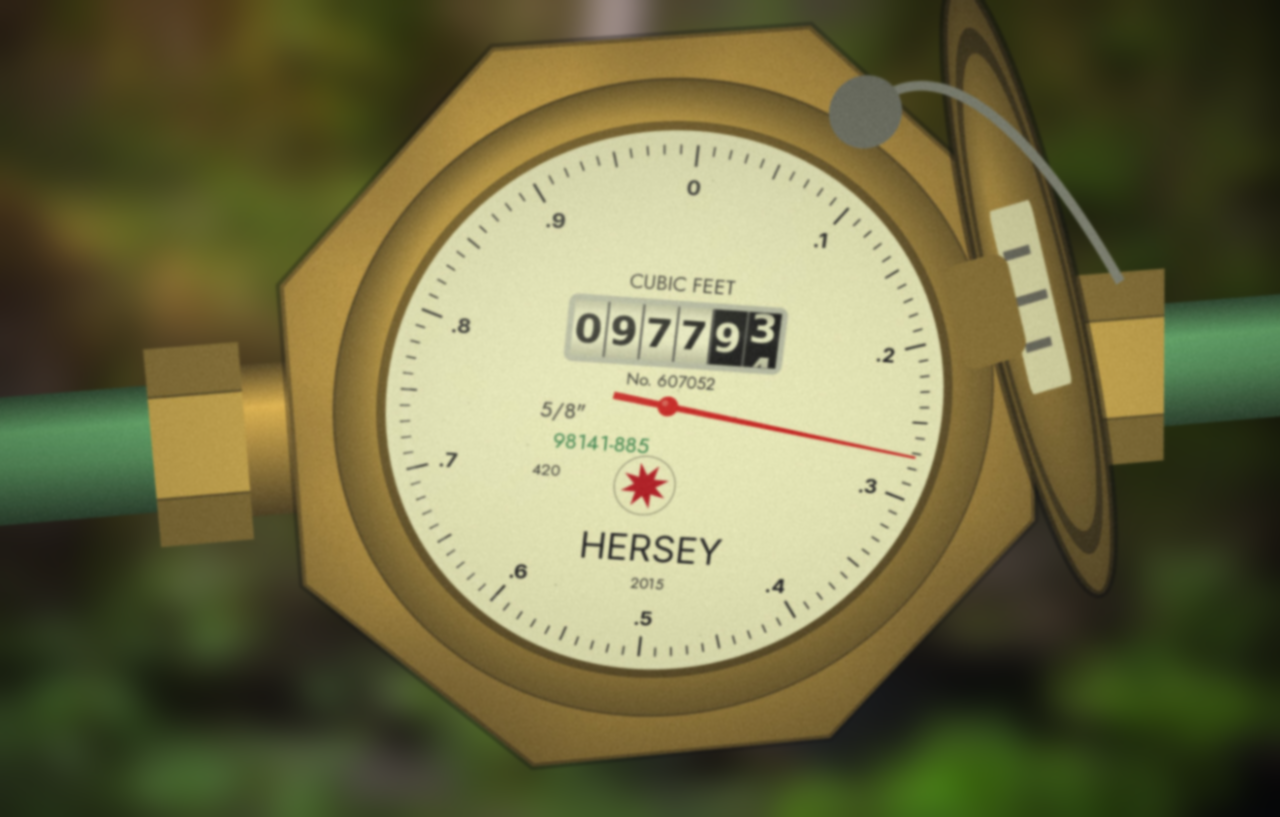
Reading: 97793.27; ft³
